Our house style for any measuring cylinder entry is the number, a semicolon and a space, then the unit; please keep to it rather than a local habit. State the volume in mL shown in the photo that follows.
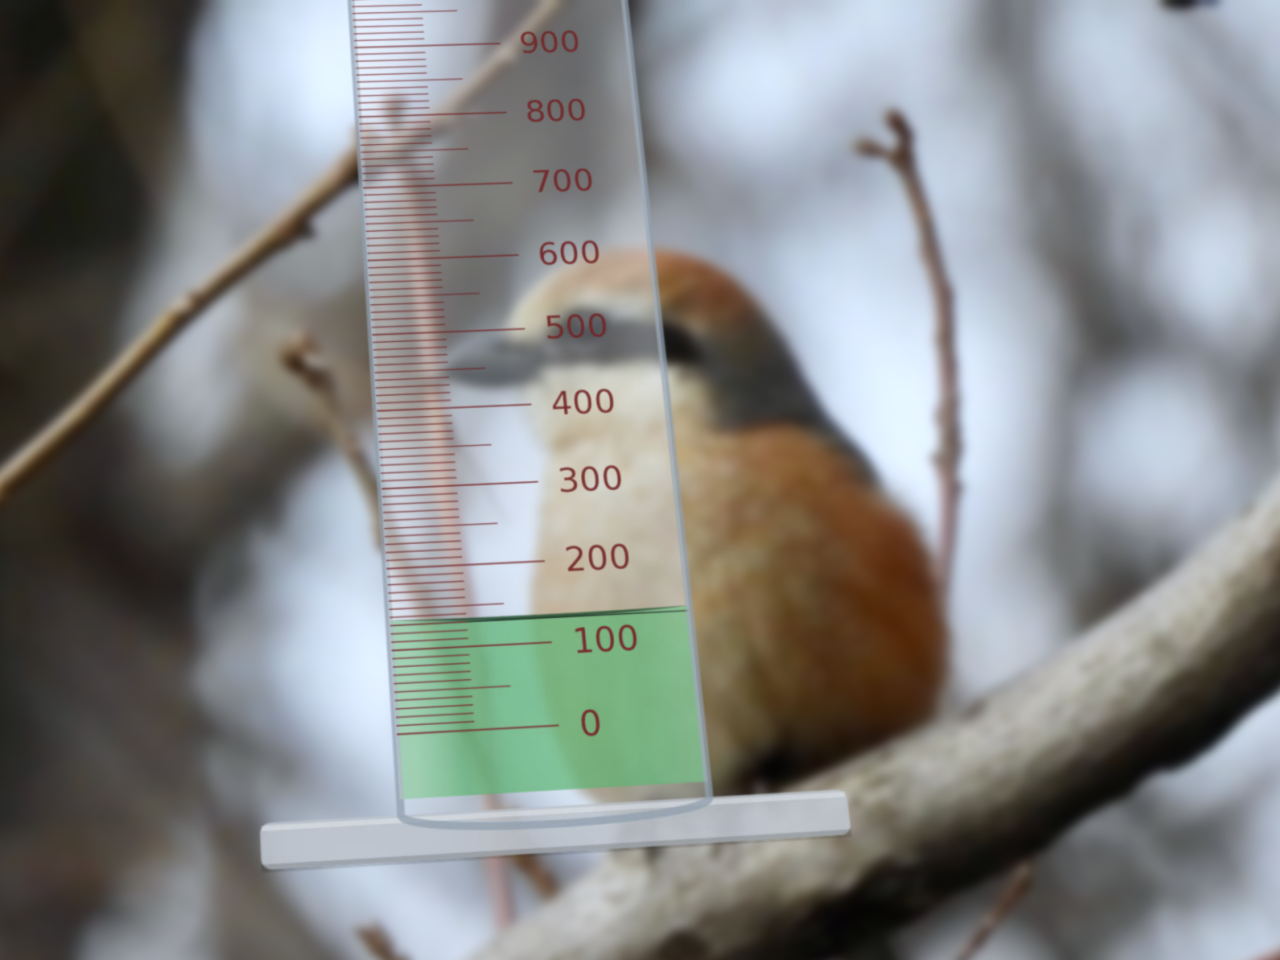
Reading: 130; mL
